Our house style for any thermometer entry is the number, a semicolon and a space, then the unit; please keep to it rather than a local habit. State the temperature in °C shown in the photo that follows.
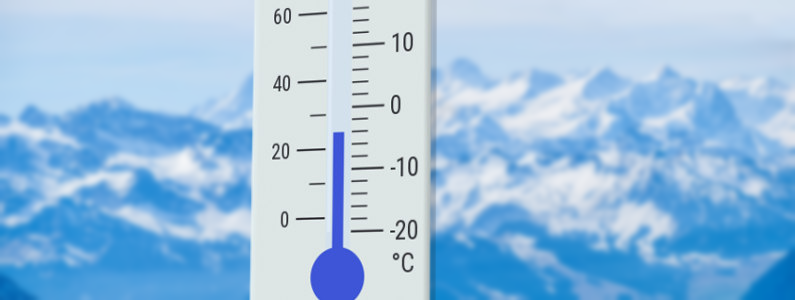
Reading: -4; °C
